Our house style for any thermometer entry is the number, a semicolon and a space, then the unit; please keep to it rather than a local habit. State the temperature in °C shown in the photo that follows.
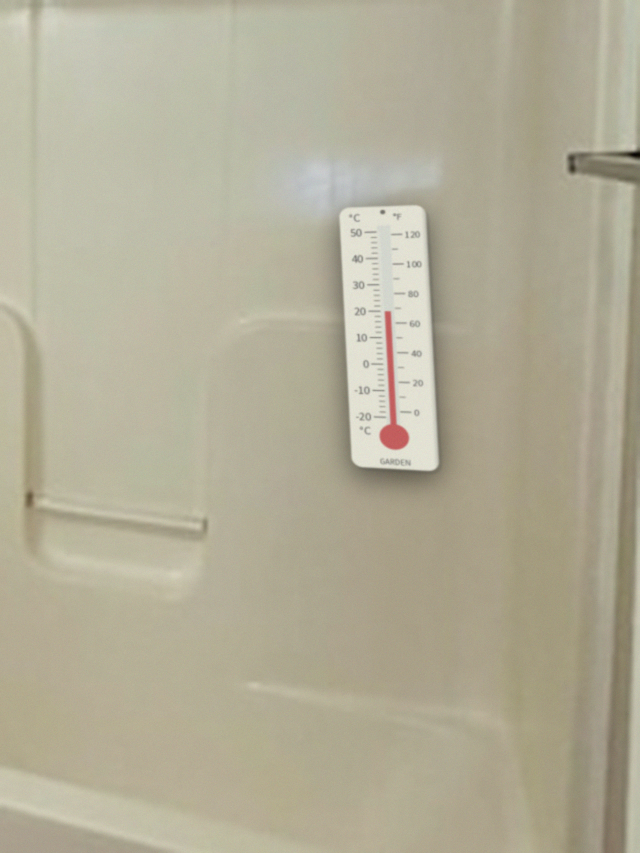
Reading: 20; °C
